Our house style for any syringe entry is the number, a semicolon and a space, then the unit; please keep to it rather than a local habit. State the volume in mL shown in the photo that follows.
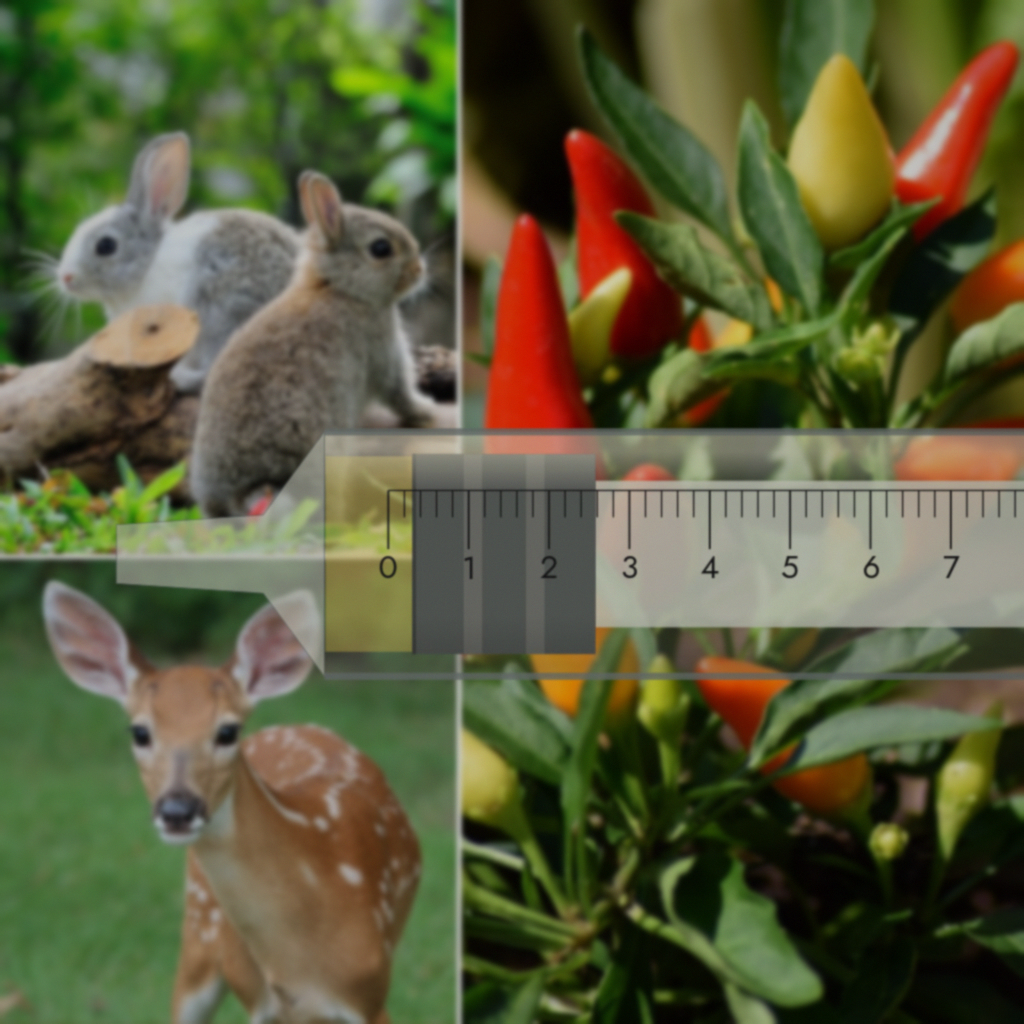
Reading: 0.3; mL
